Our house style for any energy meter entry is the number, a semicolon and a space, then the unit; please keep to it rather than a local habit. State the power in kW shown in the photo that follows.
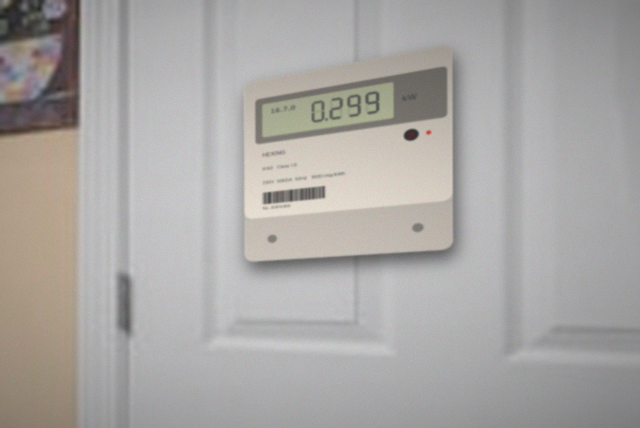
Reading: 0.299; kW
